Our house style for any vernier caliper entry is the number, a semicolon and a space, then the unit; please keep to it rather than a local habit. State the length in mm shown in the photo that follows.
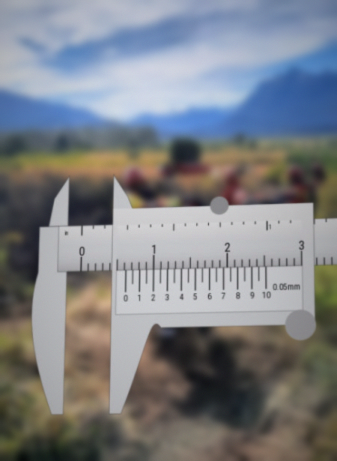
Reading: 6.2; mm
